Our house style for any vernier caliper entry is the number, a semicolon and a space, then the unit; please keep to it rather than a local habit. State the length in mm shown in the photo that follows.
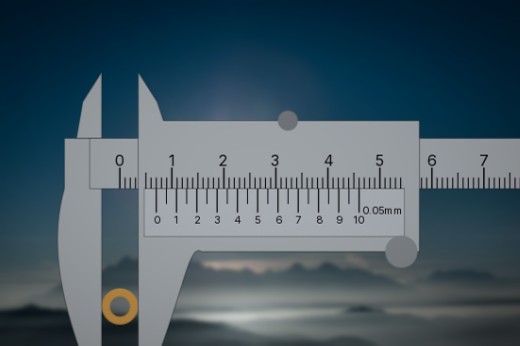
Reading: 7.0; mm
